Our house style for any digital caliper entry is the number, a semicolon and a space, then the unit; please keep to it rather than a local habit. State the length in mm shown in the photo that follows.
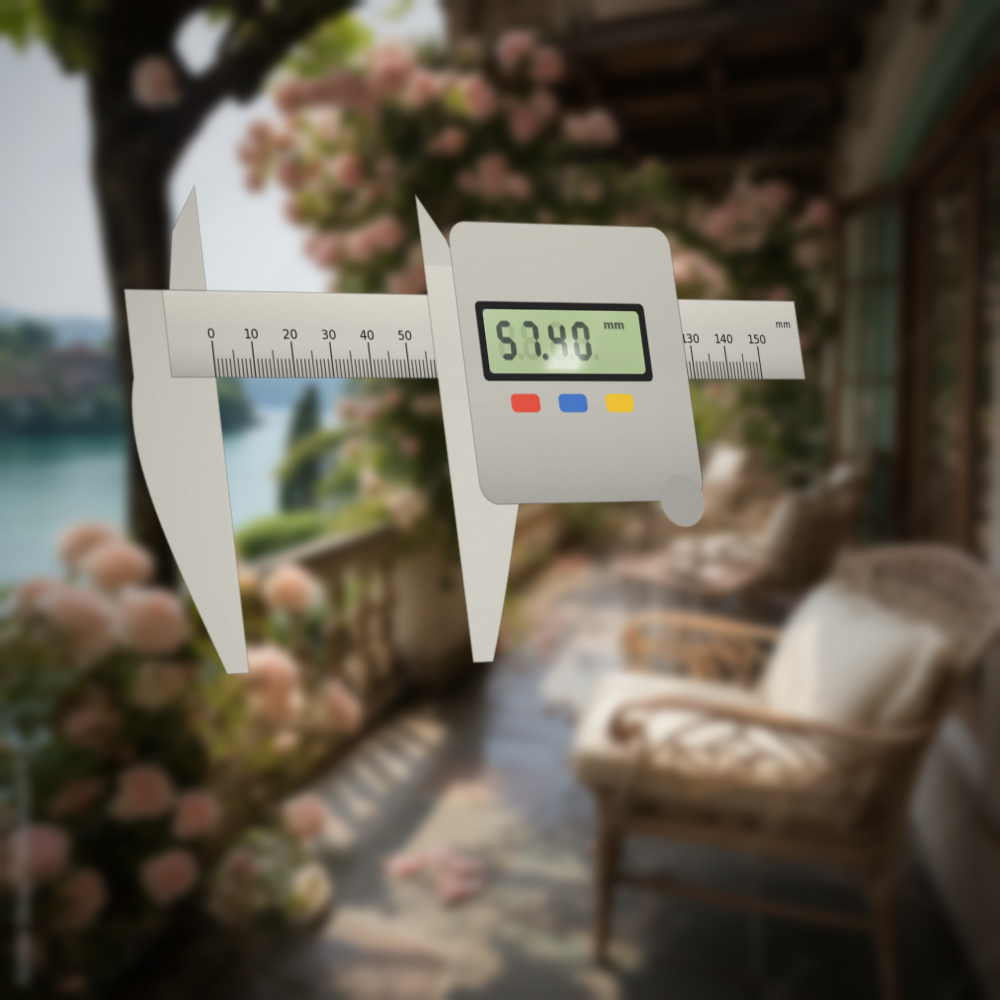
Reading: 57.40; mm
